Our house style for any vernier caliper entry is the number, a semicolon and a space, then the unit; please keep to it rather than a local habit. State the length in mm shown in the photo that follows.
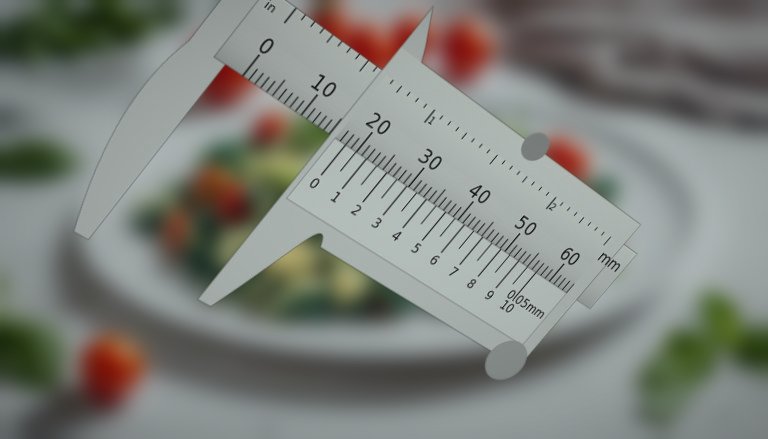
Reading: 18.0; mm
